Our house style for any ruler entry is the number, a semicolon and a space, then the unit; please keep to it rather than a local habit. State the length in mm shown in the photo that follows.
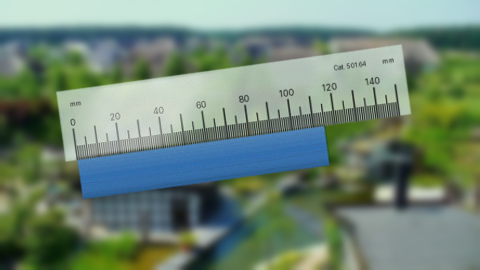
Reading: 115; mm
